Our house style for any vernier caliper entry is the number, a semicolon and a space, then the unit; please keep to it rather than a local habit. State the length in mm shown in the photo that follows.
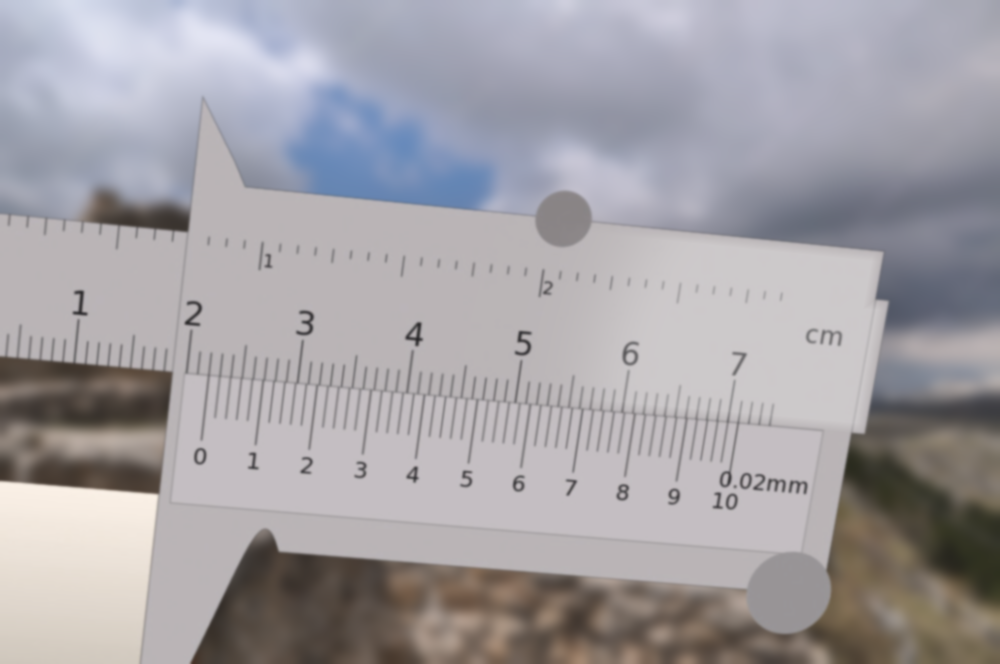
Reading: 22.0; mm
